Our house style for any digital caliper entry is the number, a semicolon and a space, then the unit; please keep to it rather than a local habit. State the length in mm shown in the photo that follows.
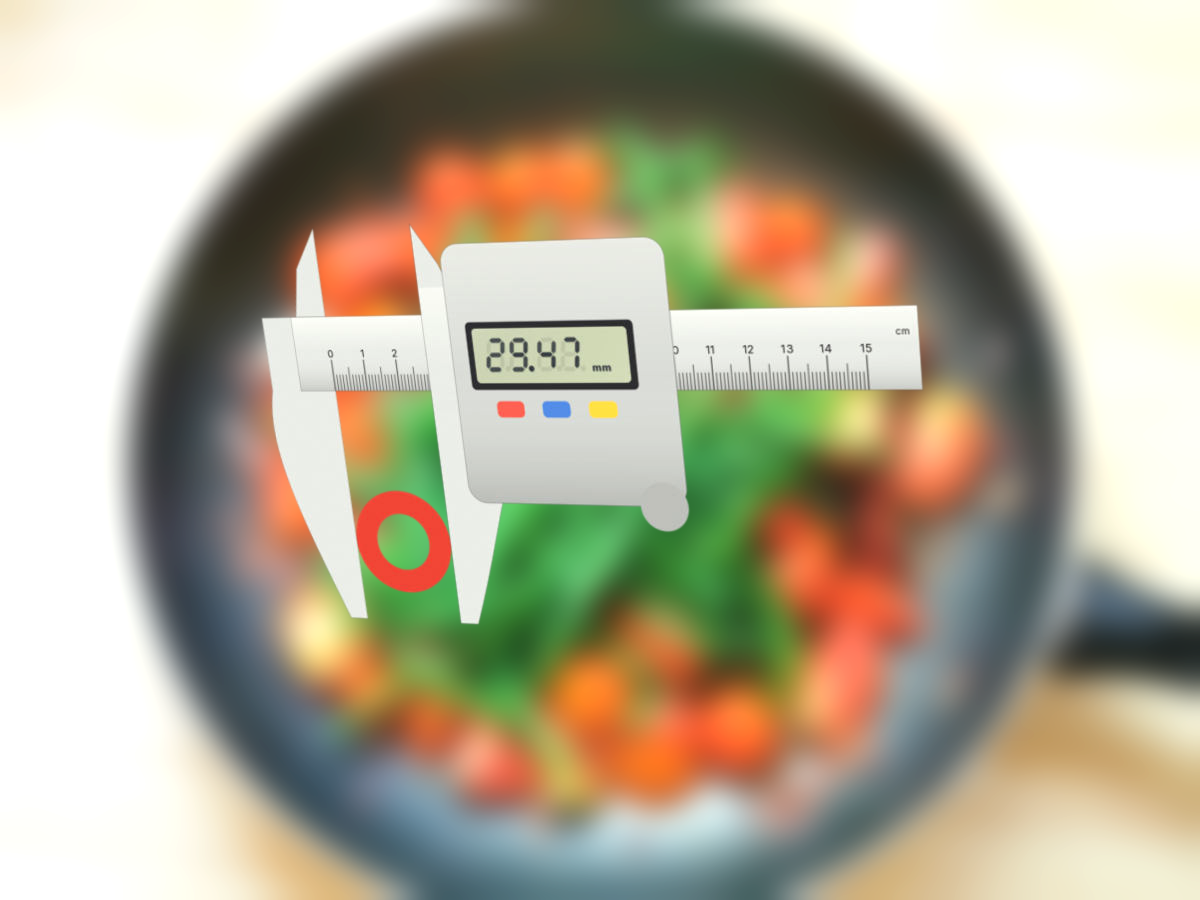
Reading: 29.47; mm
